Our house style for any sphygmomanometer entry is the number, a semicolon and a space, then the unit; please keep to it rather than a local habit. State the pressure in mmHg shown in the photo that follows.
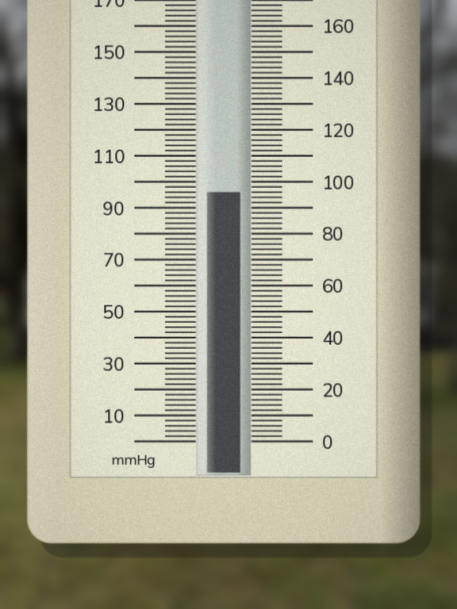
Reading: 96; mmHg
